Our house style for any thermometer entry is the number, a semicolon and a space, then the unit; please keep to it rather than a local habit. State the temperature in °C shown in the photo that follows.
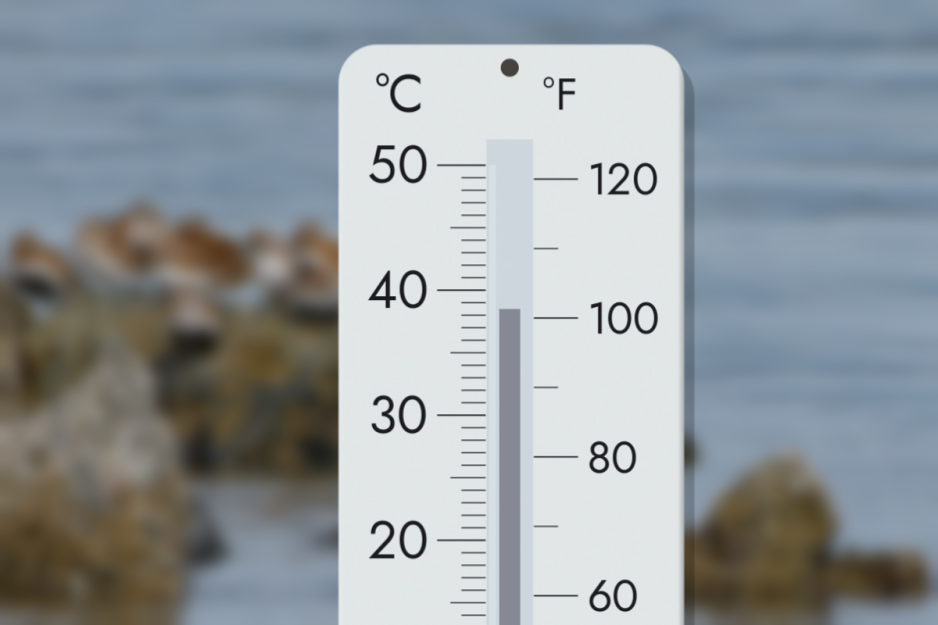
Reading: 38.5; °C
